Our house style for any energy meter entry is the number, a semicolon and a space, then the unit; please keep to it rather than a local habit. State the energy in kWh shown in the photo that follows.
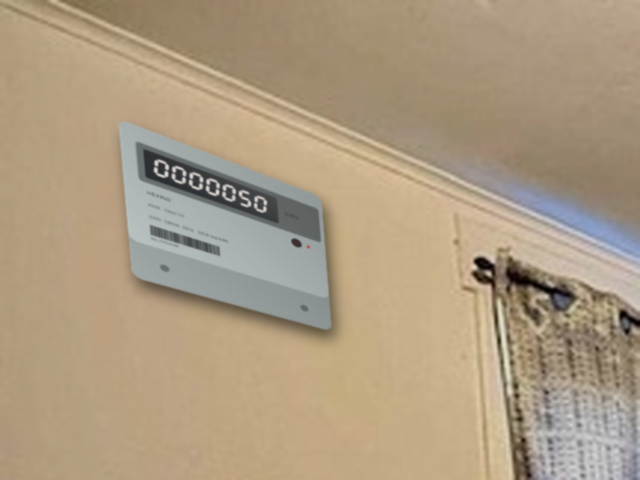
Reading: 50; kWh
